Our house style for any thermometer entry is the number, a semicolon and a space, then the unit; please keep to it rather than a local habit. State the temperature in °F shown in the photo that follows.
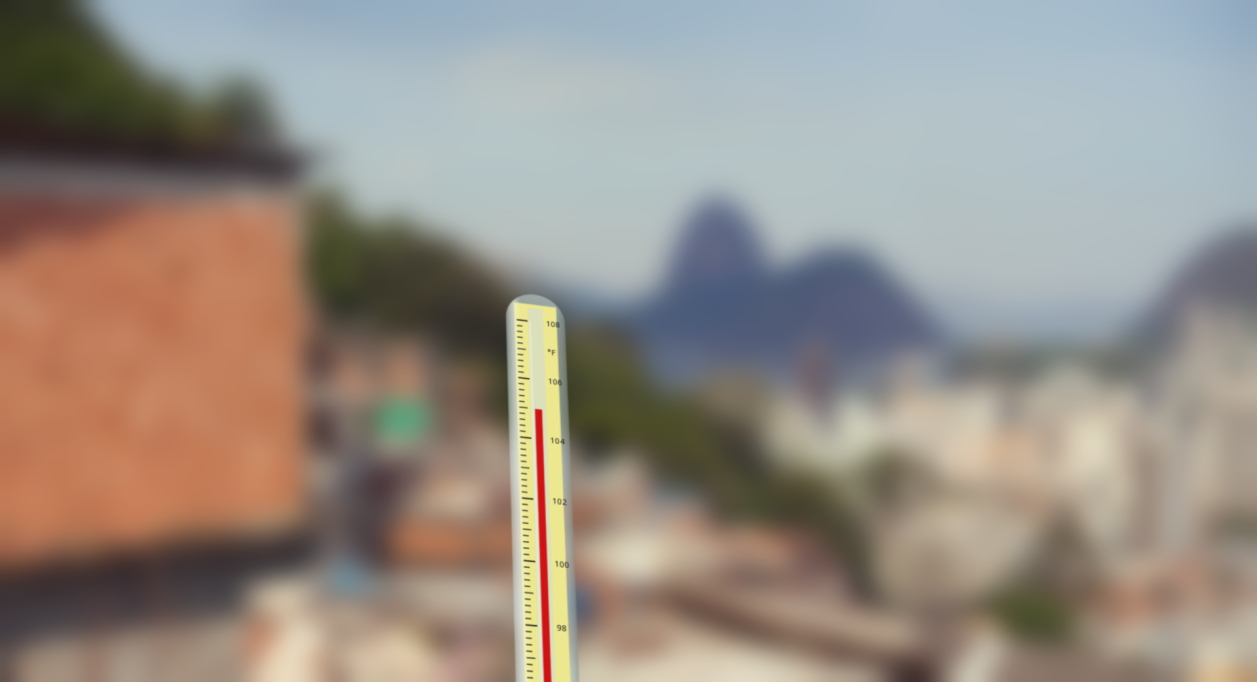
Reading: 105; °F
